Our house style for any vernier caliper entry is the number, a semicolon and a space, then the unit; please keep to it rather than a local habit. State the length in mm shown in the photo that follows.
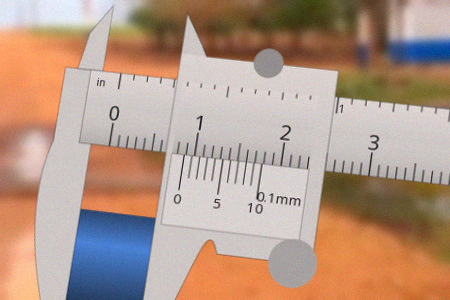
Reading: 8.8; mm
